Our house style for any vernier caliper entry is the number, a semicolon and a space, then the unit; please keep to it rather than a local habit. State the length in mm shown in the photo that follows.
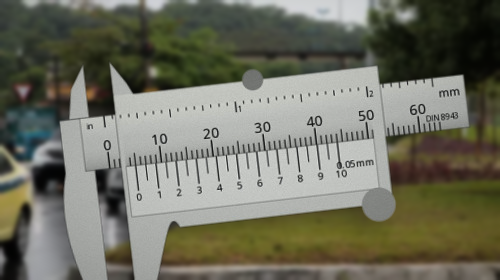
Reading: 5.0; mm
